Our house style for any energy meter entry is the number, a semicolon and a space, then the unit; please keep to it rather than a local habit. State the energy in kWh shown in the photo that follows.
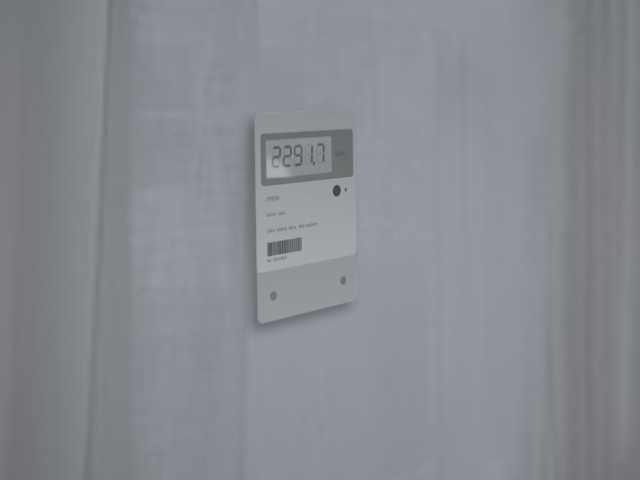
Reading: 2291.7; kWh
